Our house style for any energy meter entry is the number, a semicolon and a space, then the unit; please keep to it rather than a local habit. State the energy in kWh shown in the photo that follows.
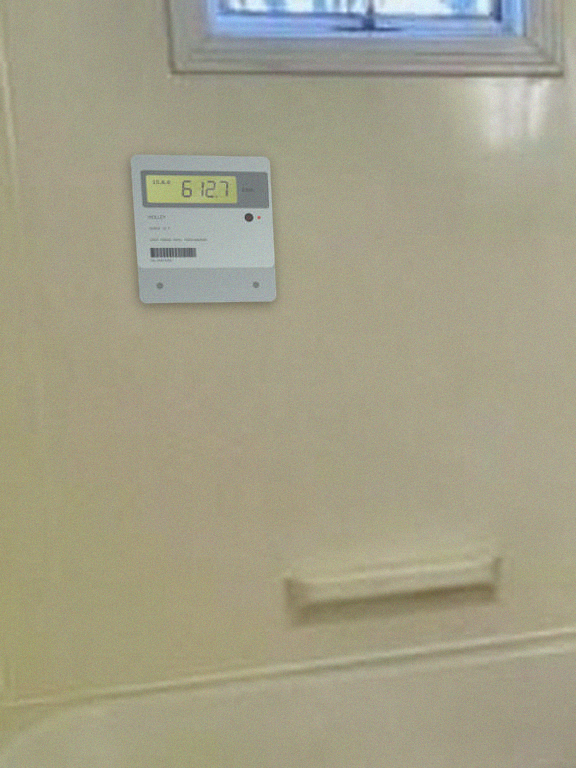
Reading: 612.7; kWh
